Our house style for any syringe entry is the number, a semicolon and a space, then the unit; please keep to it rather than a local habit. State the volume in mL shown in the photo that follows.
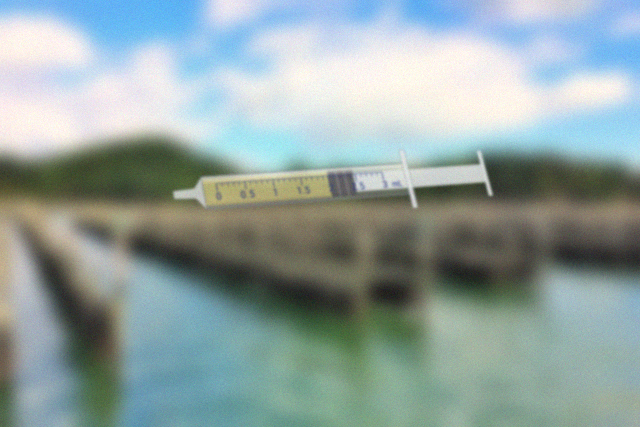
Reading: 2; mL
